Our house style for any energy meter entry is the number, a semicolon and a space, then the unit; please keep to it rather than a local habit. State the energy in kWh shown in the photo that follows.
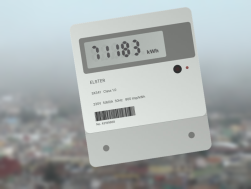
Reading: 71183; kWh
